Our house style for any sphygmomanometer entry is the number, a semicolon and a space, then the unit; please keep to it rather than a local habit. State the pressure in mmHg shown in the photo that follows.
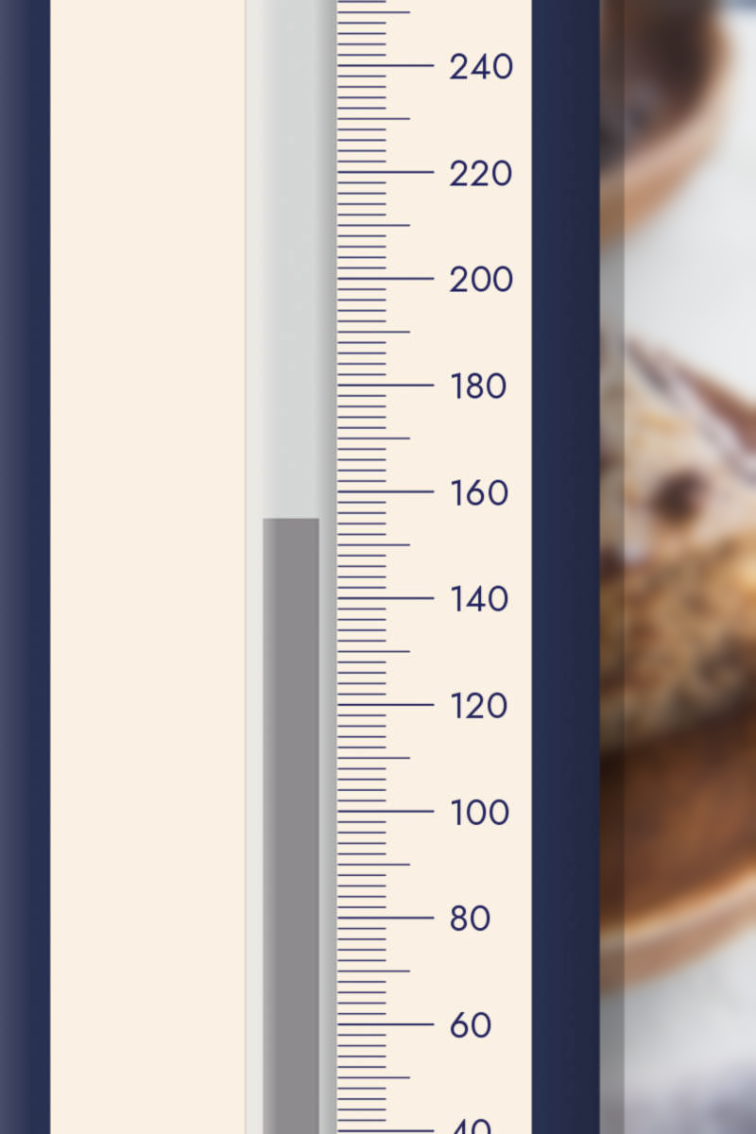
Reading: 155; mmHg
